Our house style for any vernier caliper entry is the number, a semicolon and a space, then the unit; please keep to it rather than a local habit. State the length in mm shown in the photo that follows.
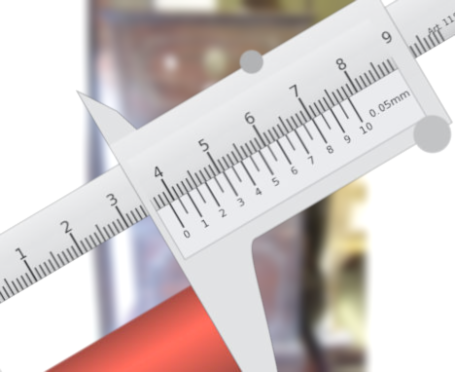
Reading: 39.0; mm
